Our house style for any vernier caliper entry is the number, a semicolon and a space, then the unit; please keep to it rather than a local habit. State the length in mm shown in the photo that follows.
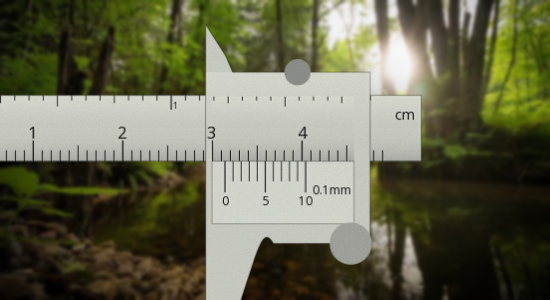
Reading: 31.4; mm
